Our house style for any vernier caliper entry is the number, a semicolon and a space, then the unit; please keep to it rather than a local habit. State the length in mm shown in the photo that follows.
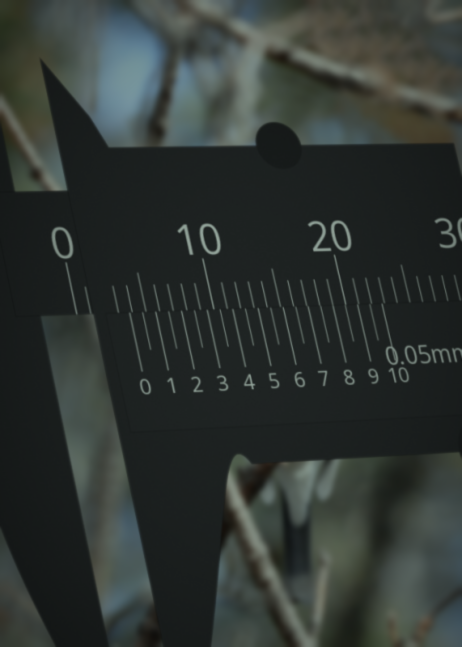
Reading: 3.8; mm
